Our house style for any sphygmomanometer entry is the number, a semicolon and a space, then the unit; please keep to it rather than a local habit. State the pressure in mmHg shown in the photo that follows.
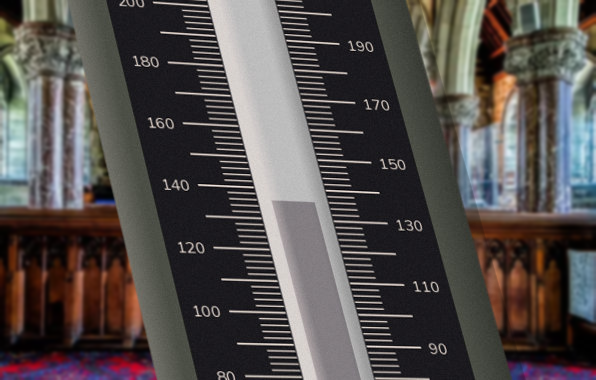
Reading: 136; mmHg
